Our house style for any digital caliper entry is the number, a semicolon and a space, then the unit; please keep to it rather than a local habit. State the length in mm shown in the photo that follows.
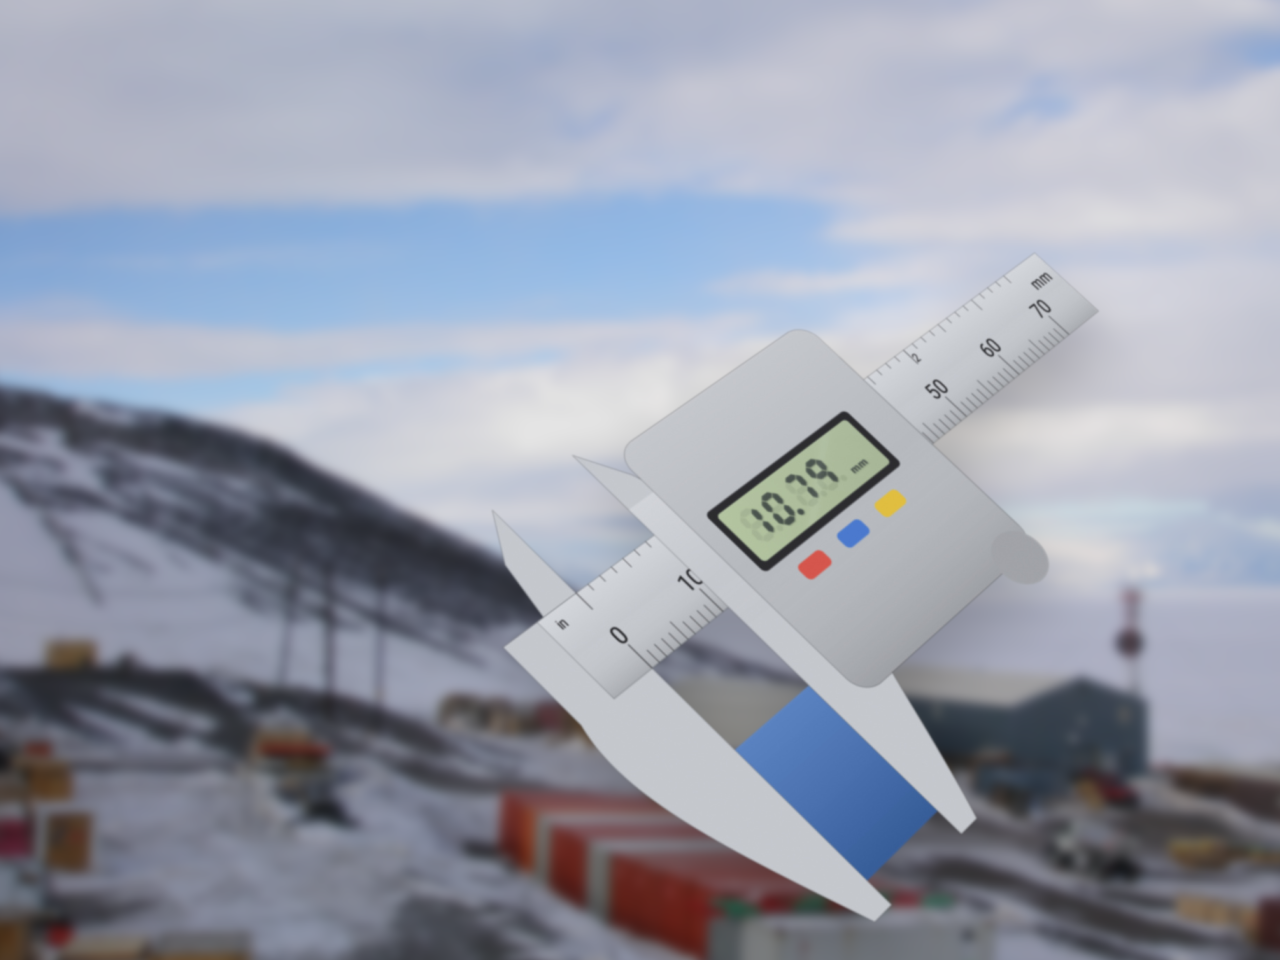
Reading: 10.79; mm
